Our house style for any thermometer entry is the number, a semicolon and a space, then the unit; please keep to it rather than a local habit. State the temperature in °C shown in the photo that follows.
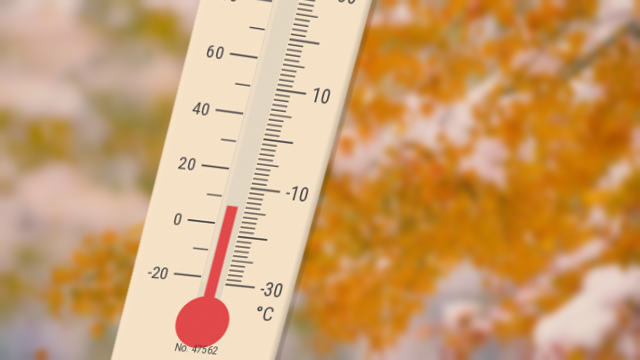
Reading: -14; °C
